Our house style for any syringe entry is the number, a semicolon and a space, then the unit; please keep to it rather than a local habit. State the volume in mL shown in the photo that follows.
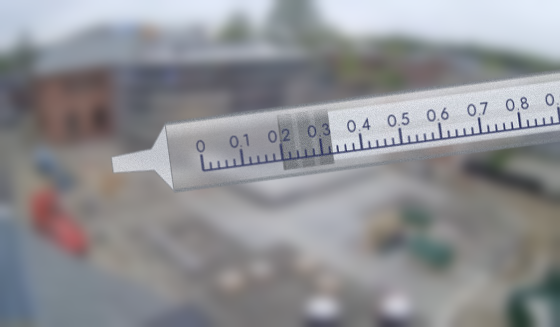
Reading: 0.2; mL
